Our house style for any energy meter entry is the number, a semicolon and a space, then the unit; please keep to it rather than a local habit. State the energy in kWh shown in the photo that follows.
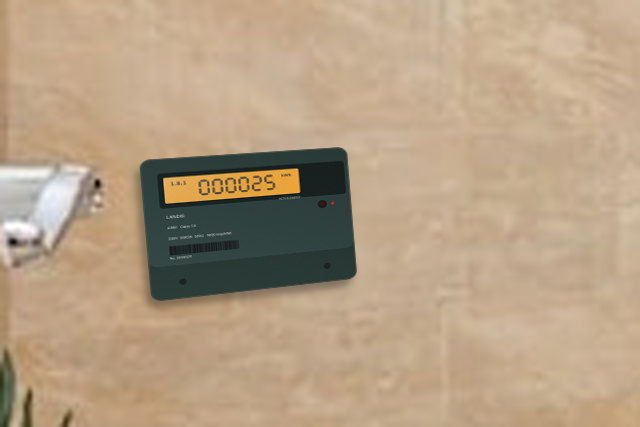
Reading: 25; kWh
